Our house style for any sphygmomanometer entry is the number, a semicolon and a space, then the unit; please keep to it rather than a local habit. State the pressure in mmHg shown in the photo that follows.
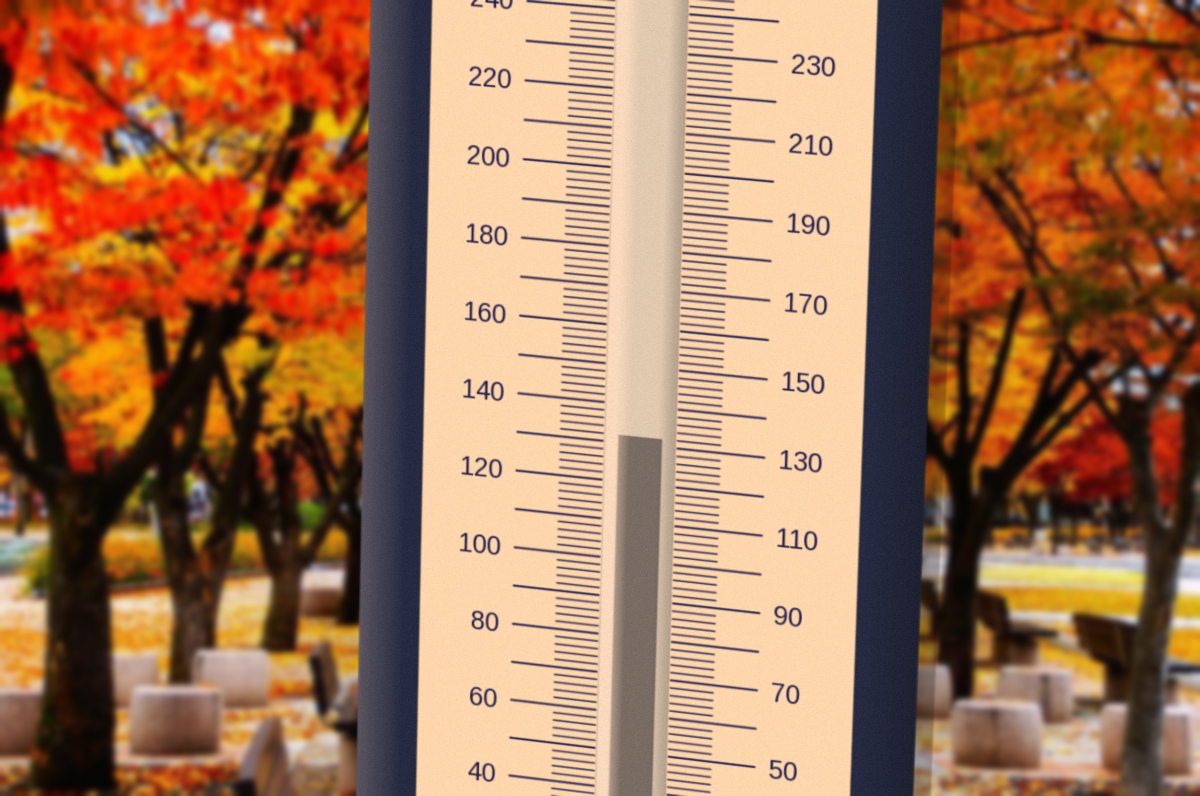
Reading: 132; mmHg
